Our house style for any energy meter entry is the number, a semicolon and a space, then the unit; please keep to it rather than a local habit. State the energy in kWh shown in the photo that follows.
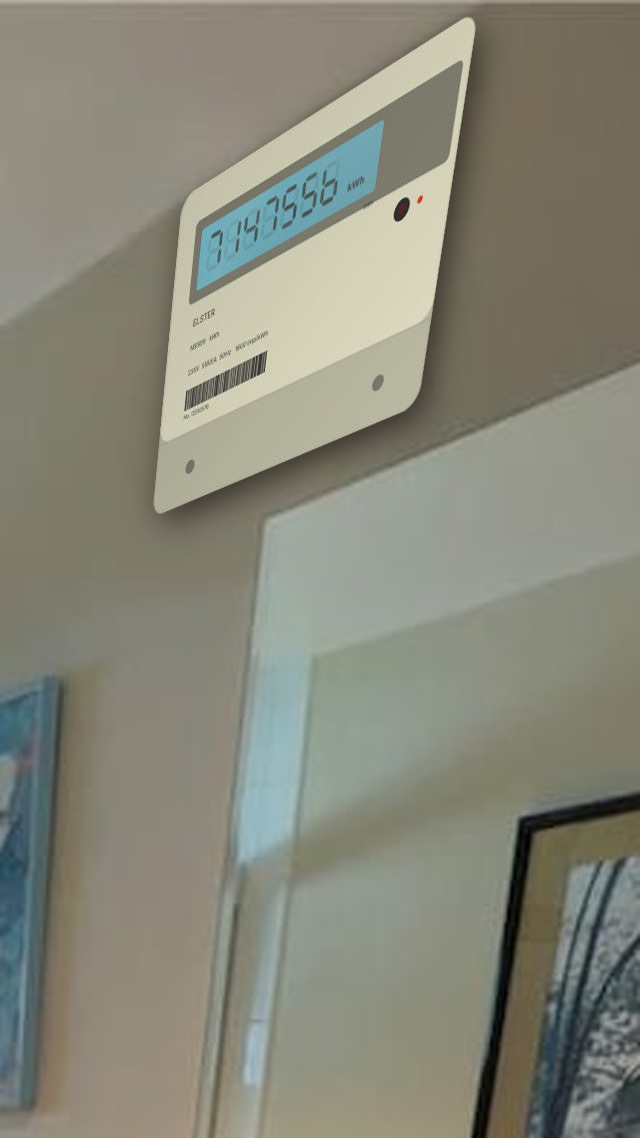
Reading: 7147556; kWh
